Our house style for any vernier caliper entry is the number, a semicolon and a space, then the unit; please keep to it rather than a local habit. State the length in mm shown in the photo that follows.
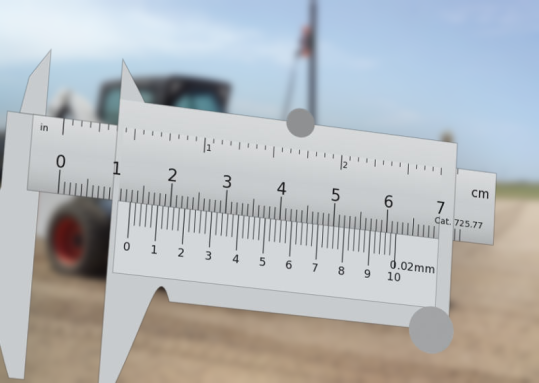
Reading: 12.8; mm
